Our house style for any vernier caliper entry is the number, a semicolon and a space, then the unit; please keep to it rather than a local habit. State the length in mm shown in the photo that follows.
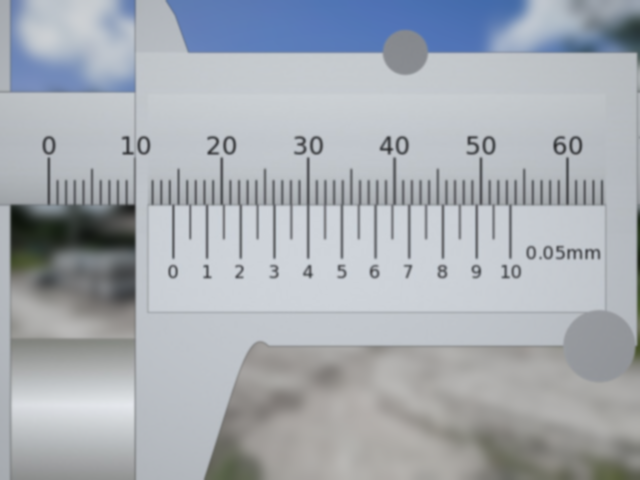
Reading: 14.4; mm
